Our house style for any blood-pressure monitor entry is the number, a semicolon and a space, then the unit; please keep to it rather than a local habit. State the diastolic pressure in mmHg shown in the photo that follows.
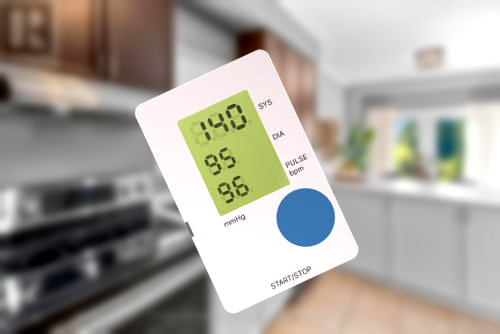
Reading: 95; mmHg
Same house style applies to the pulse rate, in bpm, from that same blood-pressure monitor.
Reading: 96; bpm
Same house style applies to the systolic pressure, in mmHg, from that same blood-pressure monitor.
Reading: 140; mmHg
